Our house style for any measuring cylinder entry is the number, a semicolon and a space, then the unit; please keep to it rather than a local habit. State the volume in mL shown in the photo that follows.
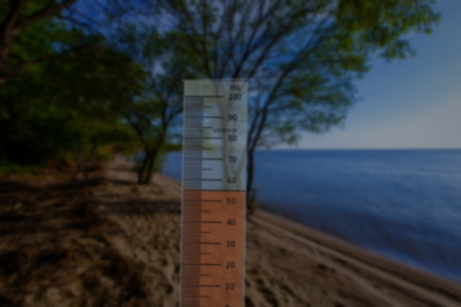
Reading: 55; mL
